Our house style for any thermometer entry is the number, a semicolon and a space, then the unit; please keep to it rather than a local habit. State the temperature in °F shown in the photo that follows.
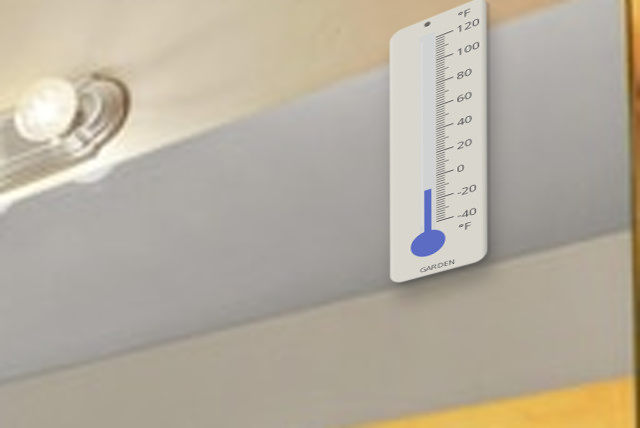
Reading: -10; °F
